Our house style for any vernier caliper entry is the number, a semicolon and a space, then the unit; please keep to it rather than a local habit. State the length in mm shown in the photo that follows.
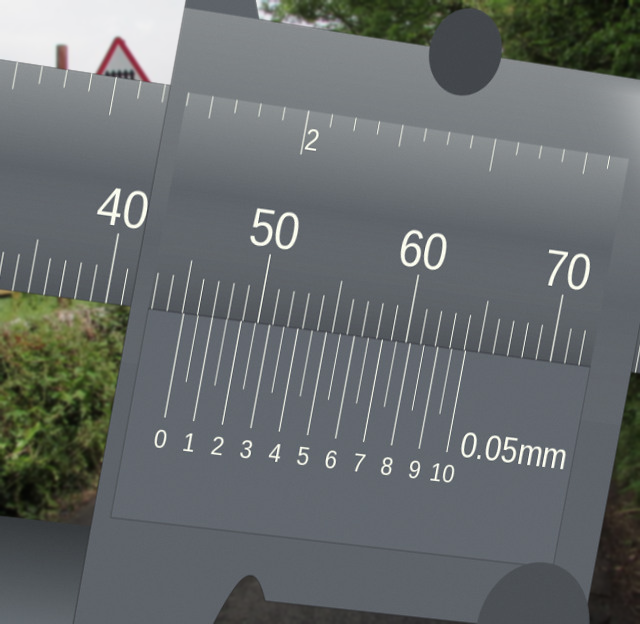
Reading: 45.1; mm
